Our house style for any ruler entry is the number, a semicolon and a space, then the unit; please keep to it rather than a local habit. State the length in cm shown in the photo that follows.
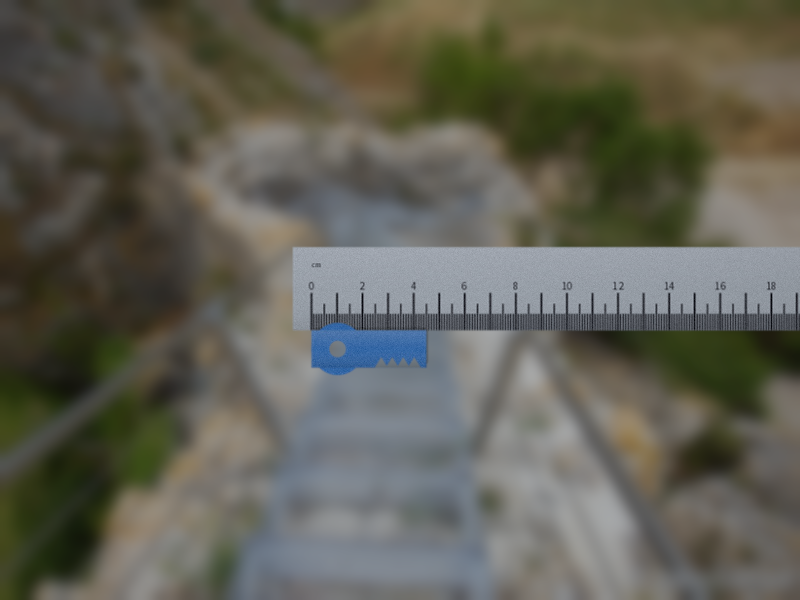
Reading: 4.5; cm
